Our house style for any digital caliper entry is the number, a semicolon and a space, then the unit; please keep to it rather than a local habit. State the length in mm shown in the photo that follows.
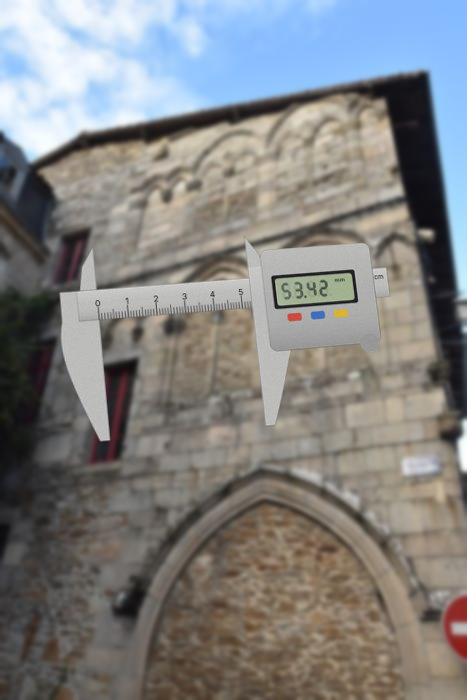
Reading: 53.42; mm
